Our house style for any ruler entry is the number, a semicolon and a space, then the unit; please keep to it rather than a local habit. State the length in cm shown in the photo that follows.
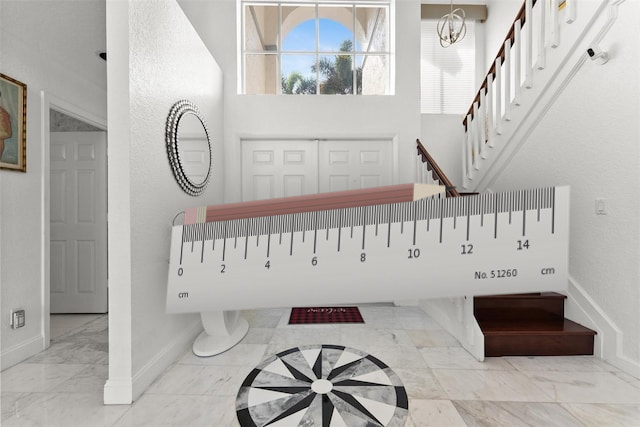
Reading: 11.5; cm
